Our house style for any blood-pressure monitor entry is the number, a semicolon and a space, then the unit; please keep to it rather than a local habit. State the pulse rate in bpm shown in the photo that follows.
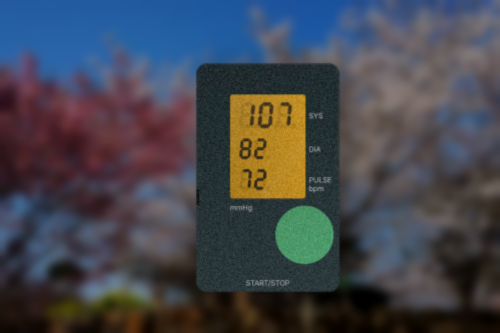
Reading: 72; bpm
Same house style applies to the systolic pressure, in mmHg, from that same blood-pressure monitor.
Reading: 107; mmHg
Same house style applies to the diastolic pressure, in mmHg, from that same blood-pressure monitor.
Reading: 82; mmHg
